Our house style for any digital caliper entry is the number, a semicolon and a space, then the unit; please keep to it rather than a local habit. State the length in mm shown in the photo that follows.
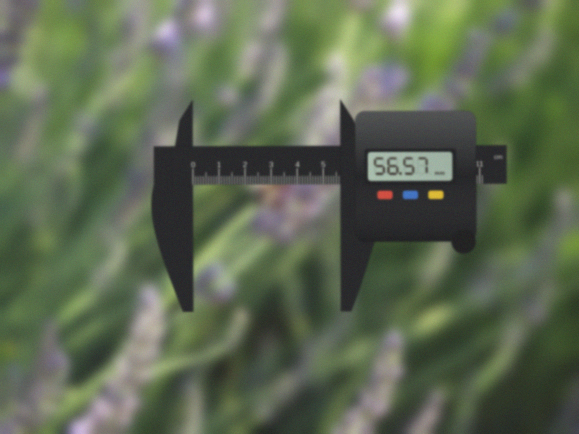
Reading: 56.57; mm
